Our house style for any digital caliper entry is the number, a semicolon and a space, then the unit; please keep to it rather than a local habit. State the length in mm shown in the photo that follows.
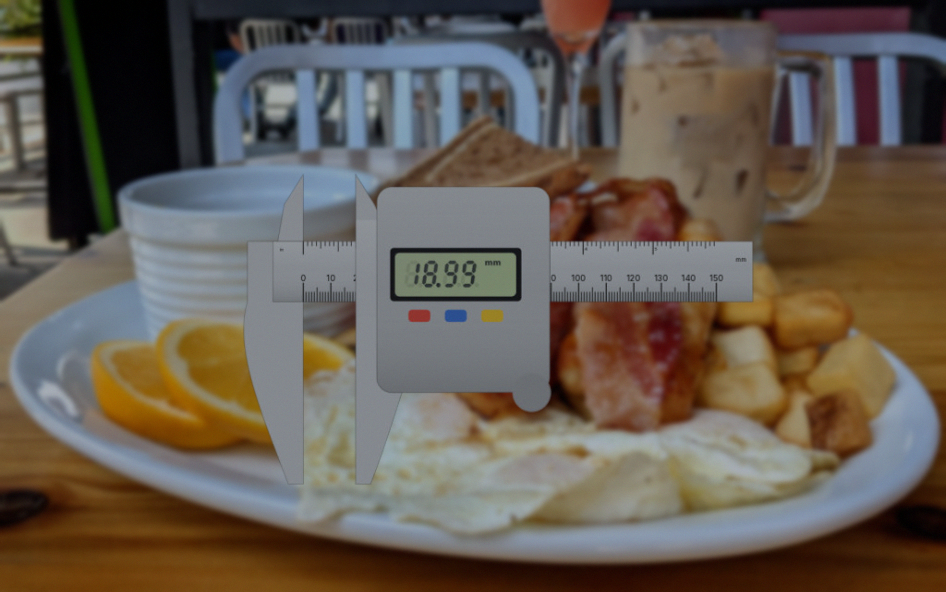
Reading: 18.99; mm
